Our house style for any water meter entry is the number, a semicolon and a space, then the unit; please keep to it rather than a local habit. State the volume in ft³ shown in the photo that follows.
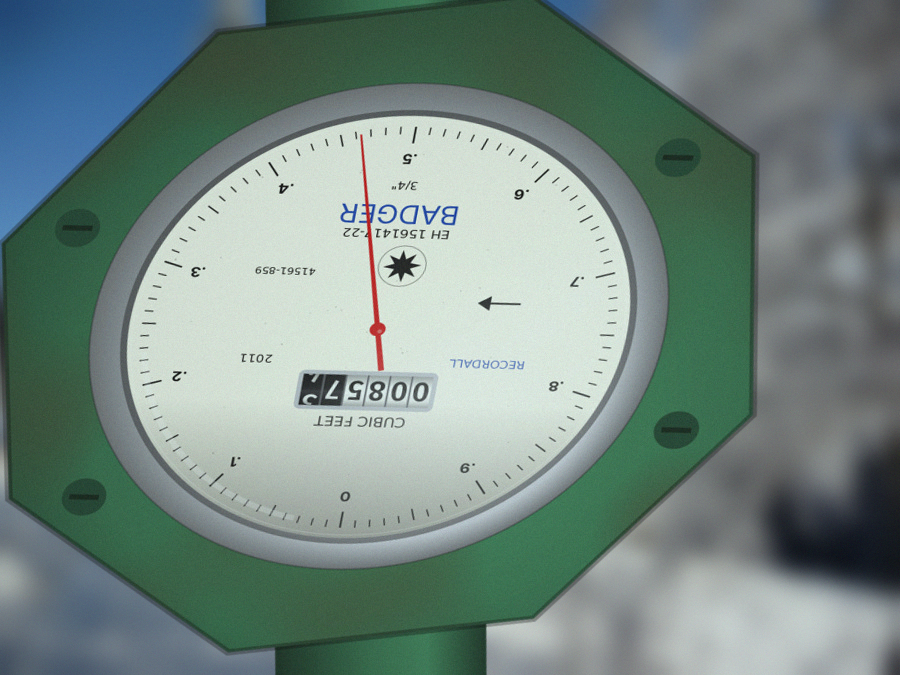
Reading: 8573.46; ft³
